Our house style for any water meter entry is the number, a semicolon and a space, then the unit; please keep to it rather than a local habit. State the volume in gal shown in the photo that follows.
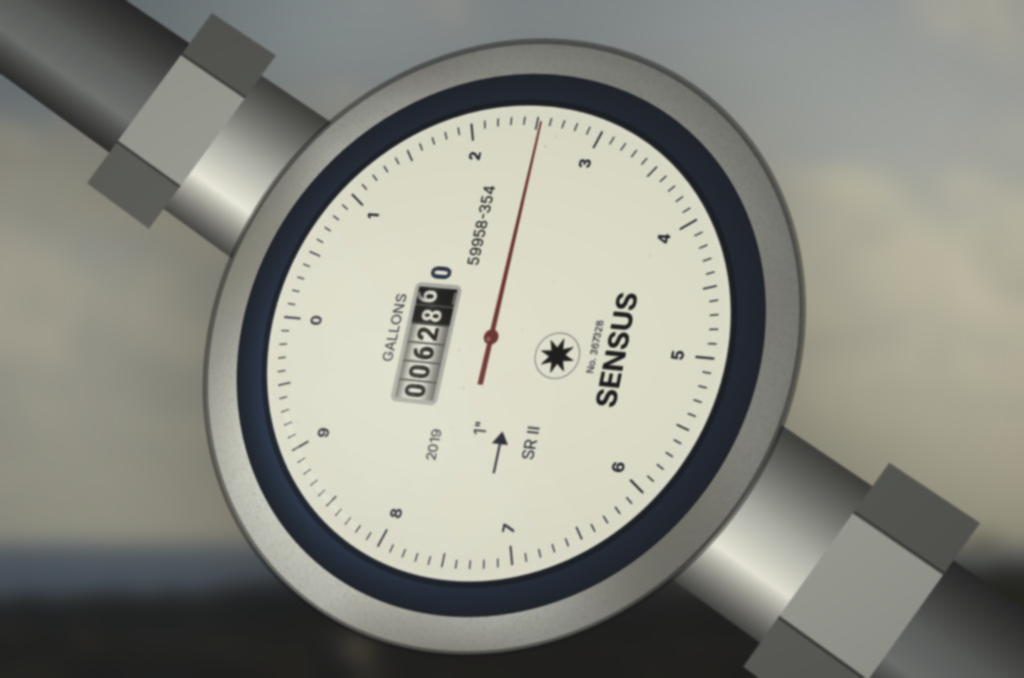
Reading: 62862.5; gal
